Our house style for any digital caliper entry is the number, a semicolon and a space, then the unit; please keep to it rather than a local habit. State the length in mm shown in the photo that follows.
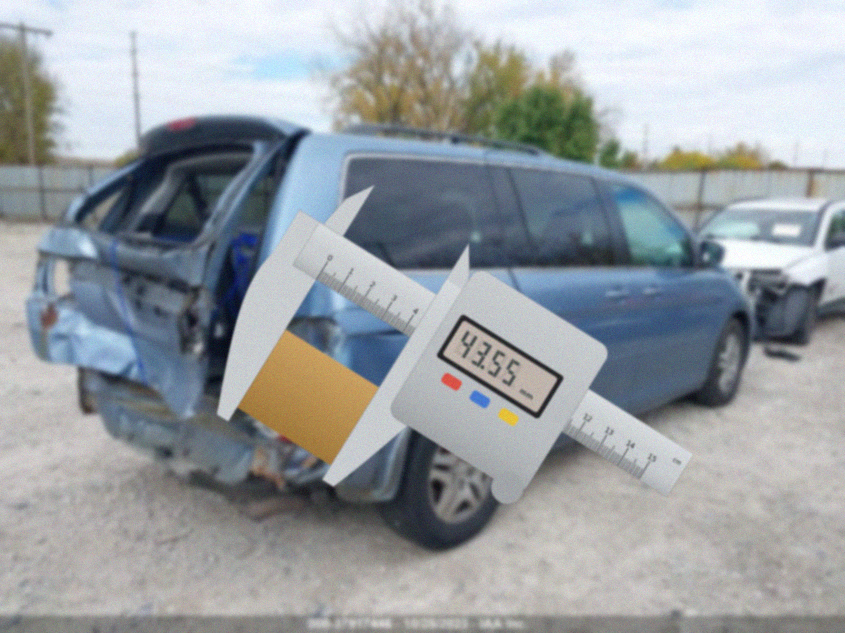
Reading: 43.55; mm
